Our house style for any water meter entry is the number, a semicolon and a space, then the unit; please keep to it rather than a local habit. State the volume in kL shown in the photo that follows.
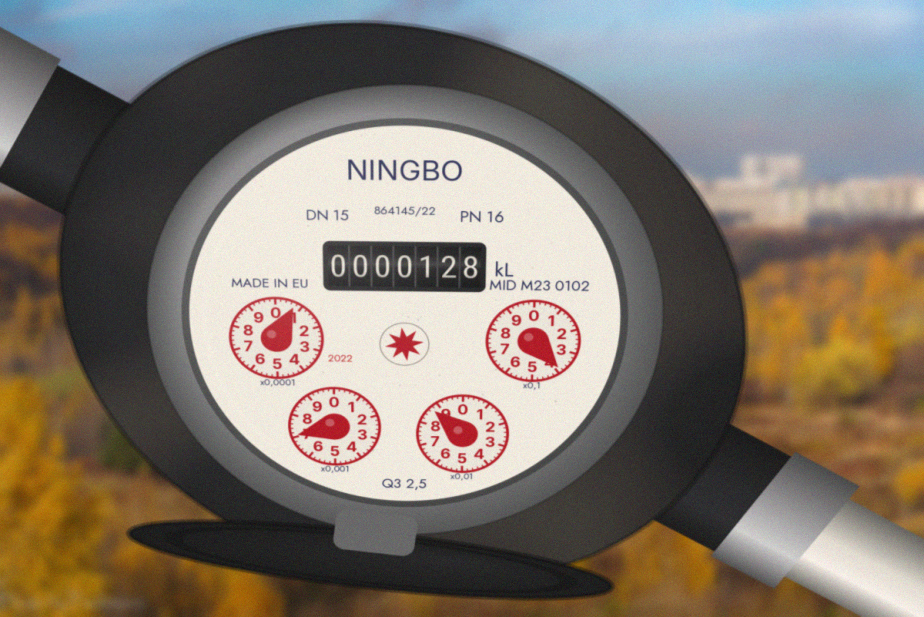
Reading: 128.3870; kL
